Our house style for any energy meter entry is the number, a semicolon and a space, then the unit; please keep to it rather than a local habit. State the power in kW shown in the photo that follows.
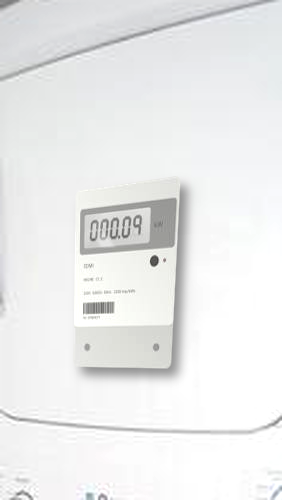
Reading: 0.09; kW
